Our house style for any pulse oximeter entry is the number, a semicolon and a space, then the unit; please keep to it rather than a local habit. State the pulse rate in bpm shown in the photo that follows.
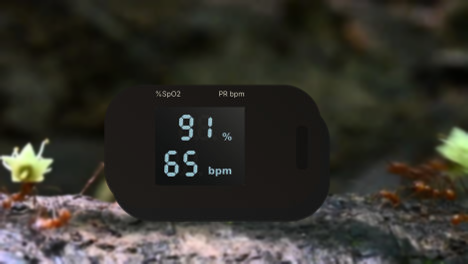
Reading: 65; bpm
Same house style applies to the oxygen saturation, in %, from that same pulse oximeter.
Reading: 91; %
